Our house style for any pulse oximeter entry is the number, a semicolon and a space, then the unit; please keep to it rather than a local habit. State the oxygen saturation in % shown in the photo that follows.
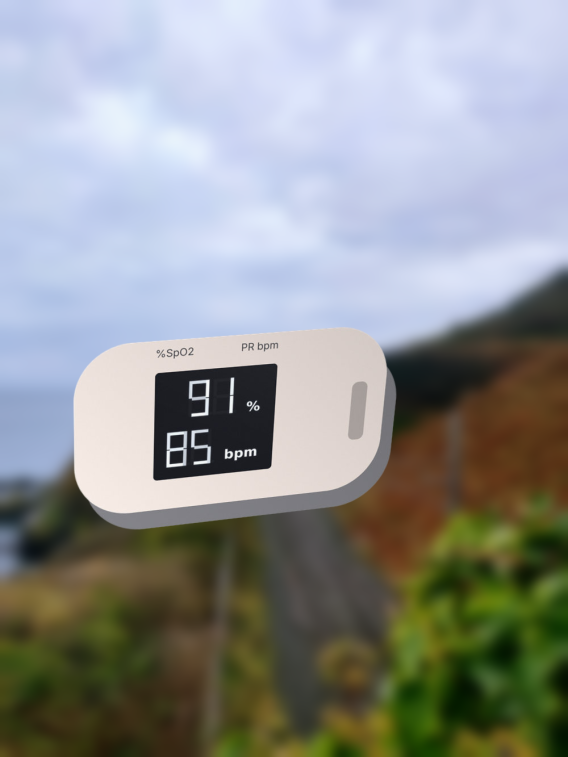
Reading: 91; %
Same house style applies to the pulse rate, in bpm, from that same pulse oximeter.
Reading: 85; bpm
